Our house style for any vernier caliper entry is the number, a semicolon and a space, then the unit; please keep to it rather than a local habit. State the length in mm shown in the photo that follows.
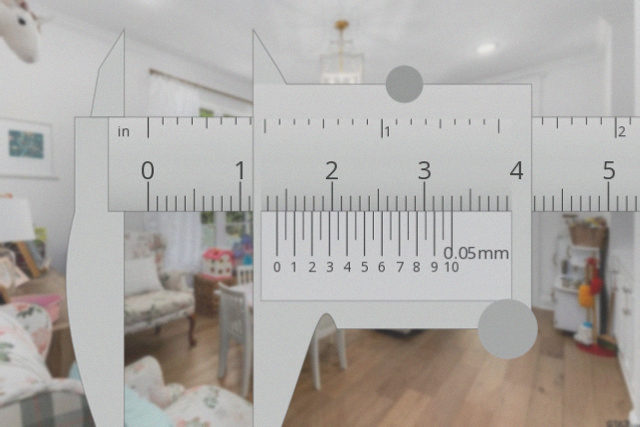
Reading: 14.0; mm
